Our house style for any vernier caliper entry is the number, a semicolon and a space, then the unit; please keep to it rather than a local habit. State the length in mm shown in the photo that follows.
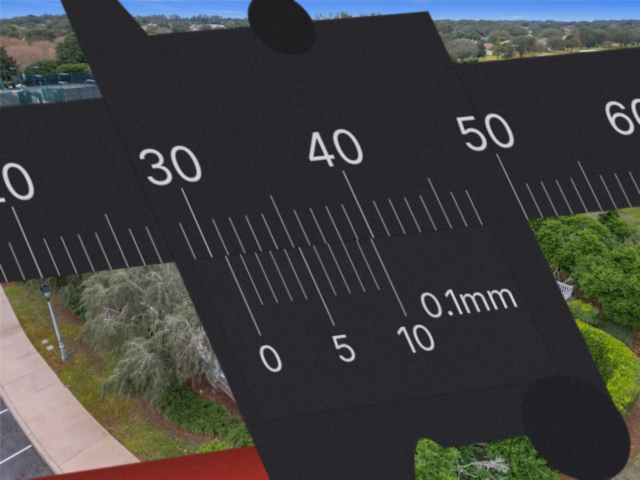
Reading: 30.8; mm
